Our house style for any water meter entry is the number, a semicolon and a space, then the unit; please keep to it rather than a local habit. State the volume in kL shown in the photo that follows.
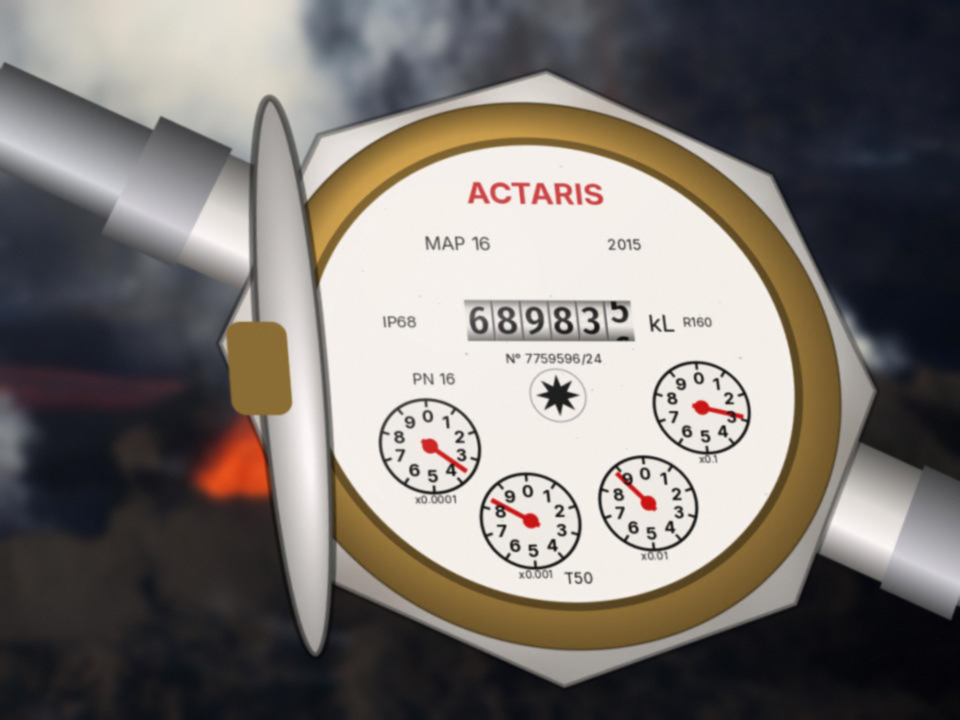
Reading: 689835.2883; kL
